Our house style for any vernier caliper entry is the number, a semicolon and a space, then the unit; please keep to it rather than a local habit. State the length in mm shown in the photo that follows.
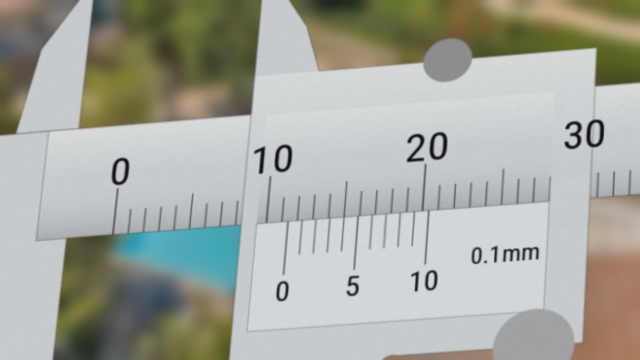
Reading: 11.4; mm
